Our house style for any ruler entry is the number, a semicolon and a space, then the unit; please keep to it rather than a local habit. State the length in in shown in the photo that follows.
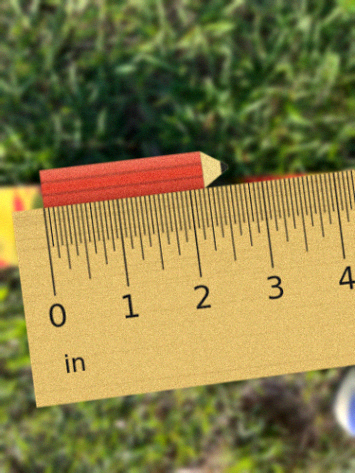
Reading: 2.5625; in
